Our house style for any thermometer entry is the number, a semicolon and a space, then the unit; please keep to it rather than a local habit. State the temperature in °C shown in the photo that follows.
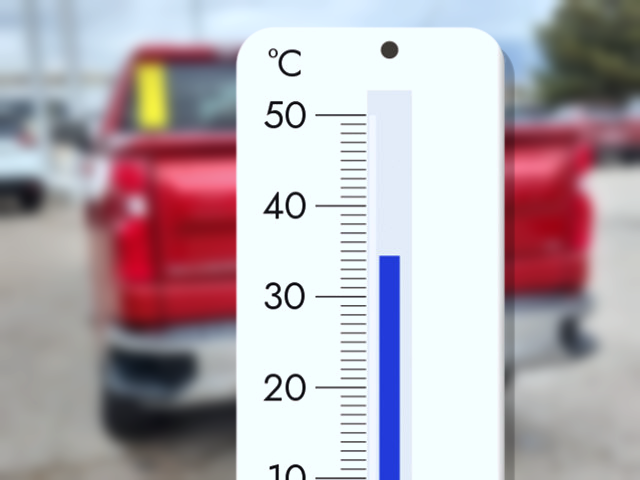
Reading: 34.5; °C
